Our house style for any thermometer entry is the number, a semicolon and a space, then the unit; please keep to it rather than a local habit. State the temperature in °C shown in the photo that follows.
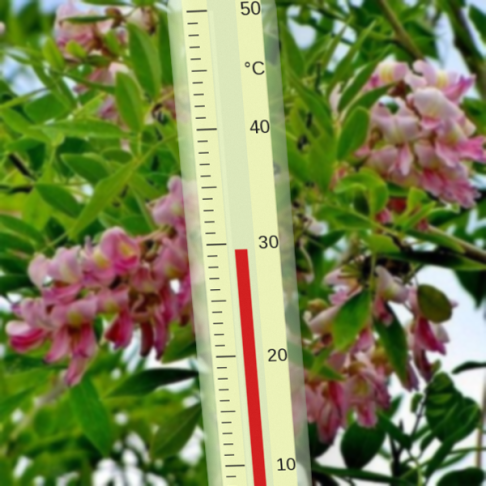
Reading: 29.5; °C
